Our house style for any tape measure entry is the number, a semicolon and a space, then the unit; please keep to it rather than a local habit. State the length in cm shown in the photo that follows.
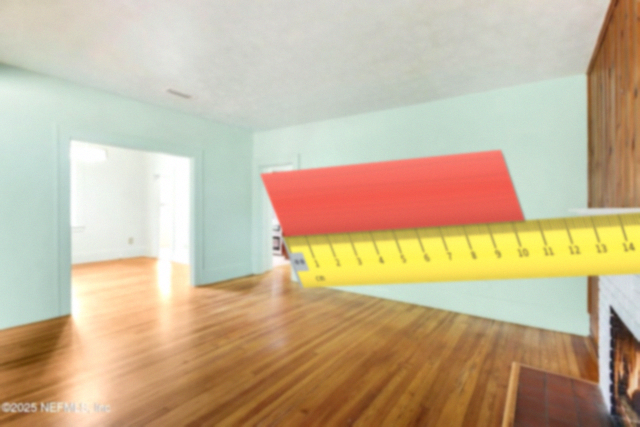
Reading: 10.5; cm
